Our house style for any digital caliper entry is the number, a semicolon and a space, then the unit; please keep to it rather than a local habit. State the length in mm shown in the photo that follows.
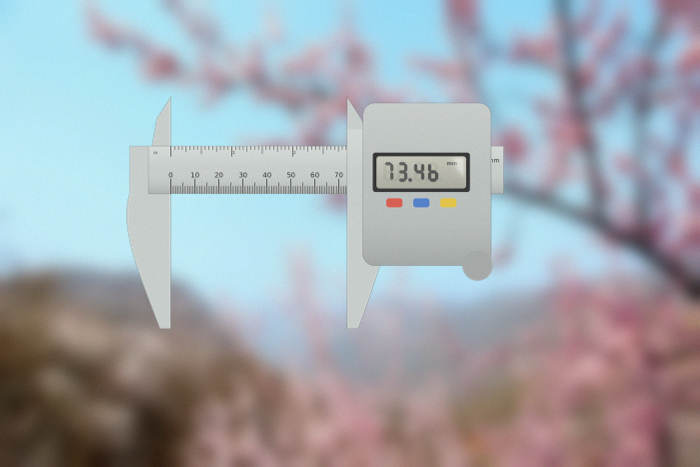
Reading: 73.46; mm
